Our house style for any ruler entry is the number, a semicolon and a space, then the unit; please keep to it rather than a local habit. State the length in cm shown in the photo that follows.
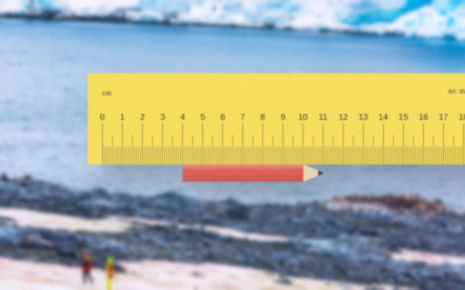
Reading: 7; cm
